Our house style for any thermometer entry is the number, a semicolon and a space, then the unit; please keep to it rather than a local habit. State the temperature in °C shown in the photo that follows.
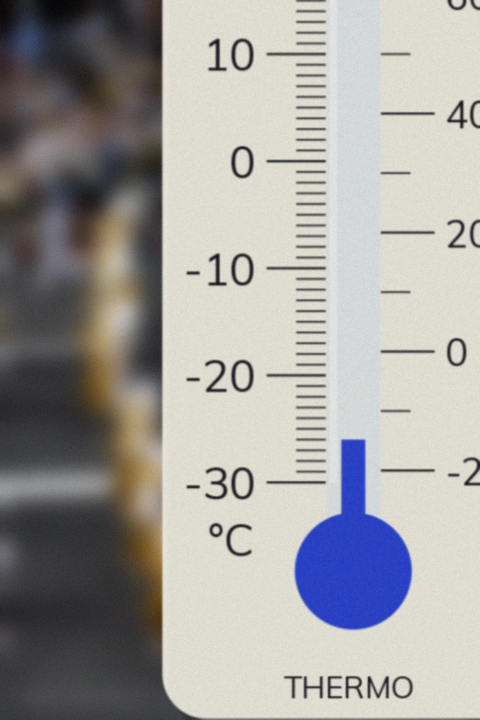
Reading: -26; °C
